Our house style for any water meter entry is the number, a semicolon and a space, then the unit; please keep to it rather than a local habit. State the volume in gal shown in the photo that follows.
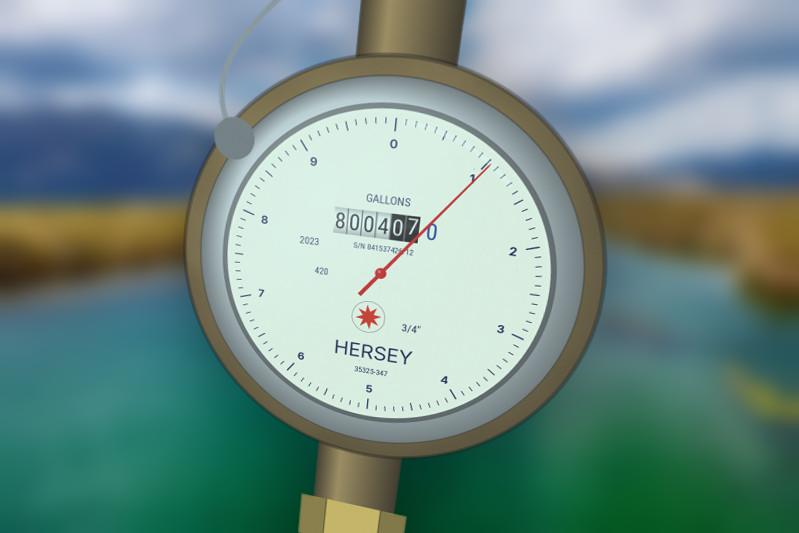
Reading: 8004071.0; gal
